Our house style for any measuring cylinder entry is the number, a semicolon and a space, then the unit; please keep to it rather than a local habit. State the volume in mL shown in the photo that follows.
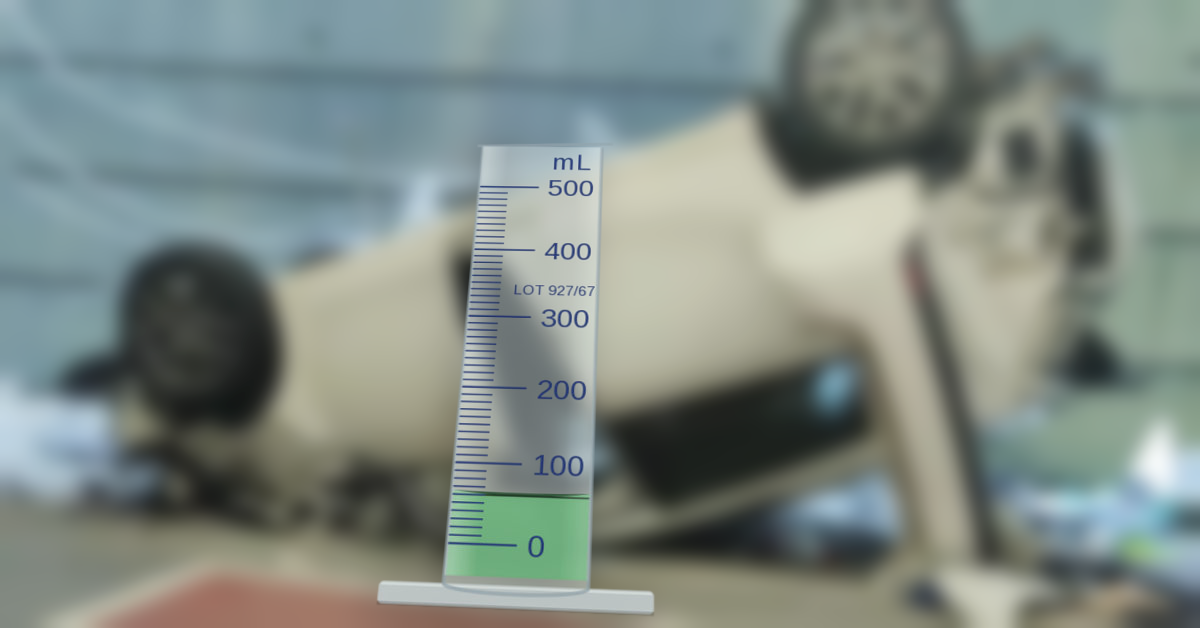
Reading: 60; mL
